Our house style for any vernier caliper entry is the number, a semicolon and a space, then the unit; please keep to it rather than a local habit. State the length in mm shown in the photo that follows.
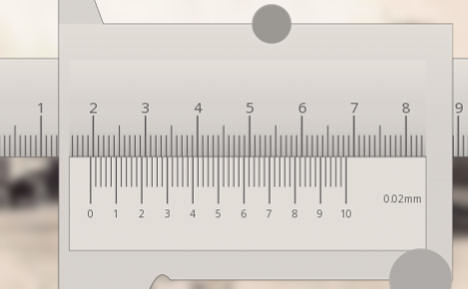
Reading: 19.5; mm
